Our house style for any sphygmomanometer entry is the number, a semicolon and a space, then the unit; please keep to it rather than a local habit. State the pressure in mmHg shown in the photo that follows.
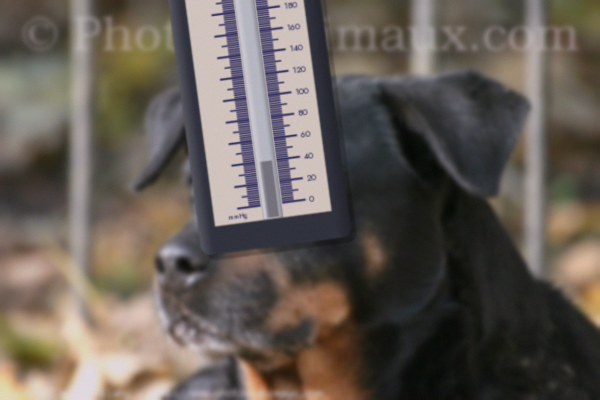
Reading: 40; mmHg
